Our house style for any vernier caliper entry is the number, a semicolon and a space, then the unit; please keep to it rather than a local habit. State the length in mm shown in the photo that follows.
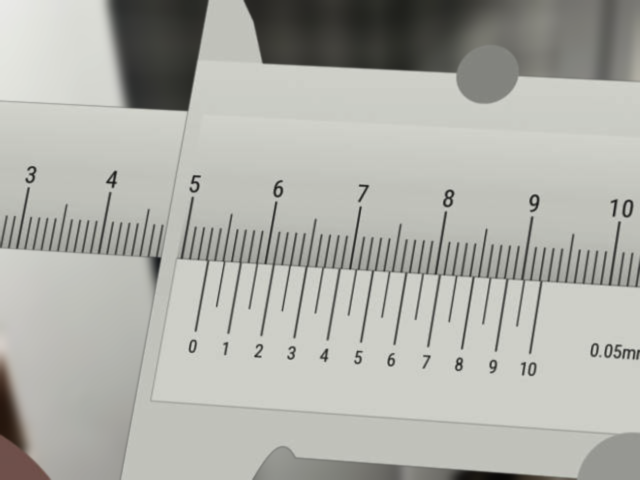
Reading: 53.2; mm
